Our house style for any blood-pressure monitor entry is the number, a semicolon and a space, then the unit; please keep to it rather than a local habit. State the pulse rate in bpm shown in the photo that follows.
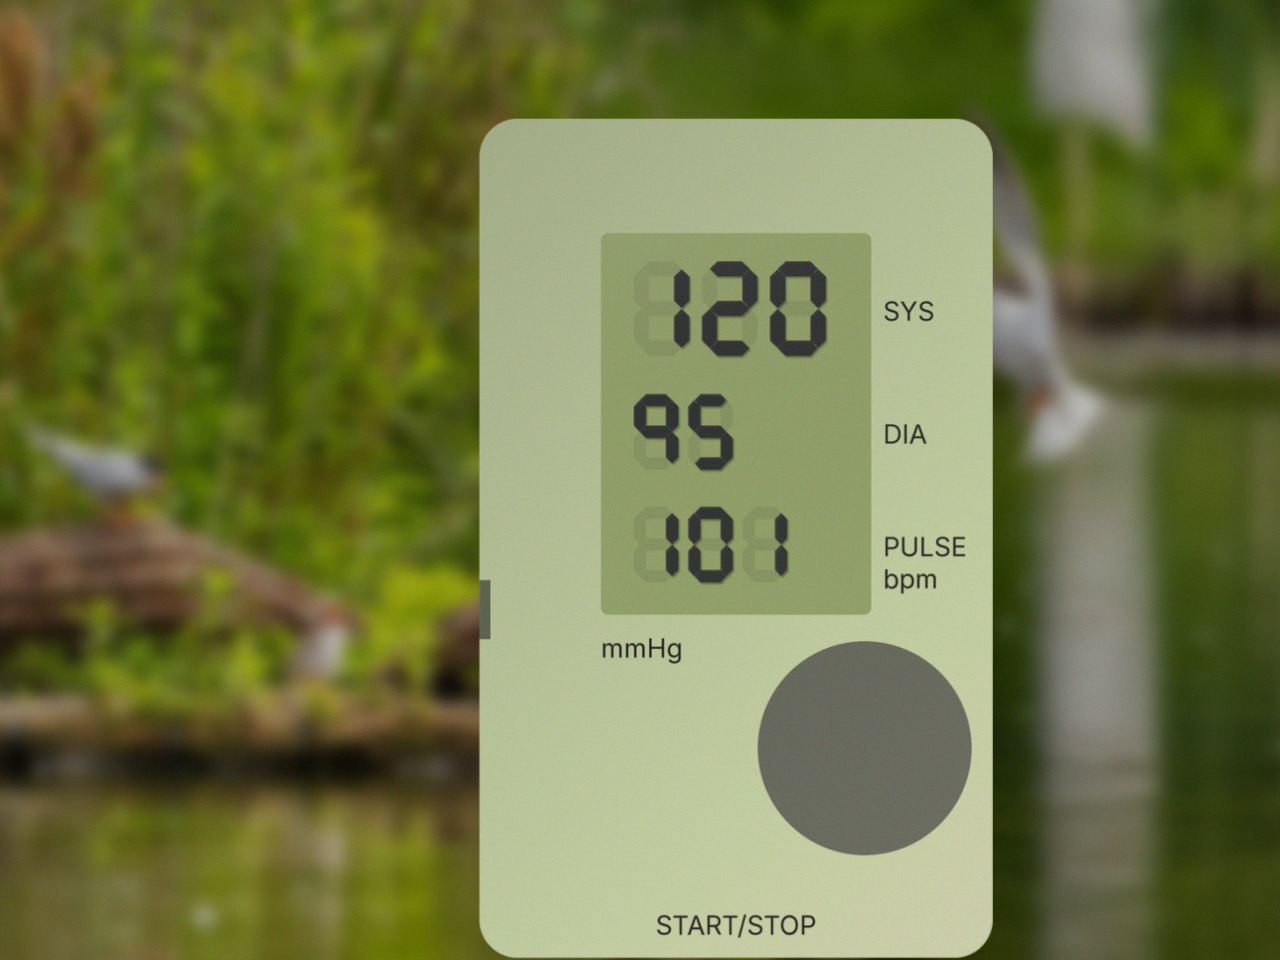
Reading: 101; bpm
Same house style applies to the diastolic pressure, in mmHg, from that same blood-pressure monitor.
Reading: 95; mmHg
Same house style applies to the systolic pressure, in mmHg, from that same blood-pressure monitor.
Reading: 120; mmHg
